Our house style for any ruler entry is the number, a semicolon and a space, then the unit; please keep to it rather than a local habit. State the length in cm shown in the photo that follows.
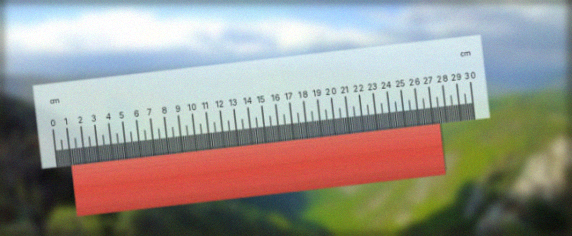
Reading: 26.5; cm
